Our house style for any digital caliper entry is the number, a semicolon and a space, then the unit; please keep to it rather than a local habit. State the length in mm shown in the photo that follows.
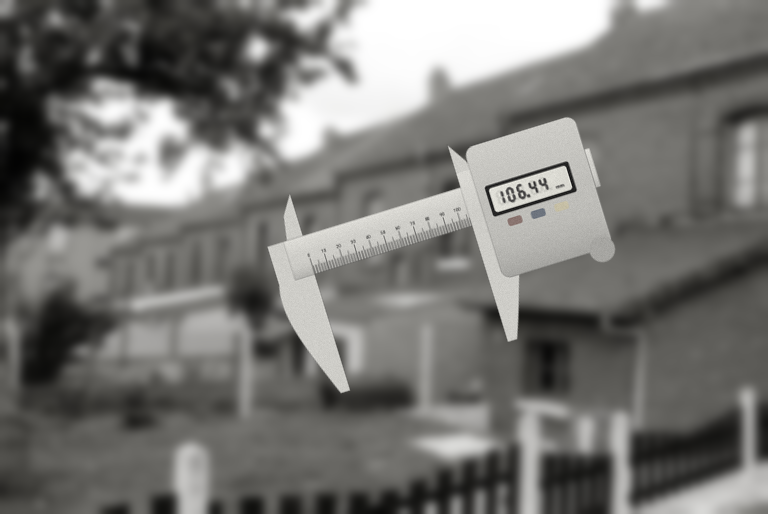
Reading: 106.44; mm
